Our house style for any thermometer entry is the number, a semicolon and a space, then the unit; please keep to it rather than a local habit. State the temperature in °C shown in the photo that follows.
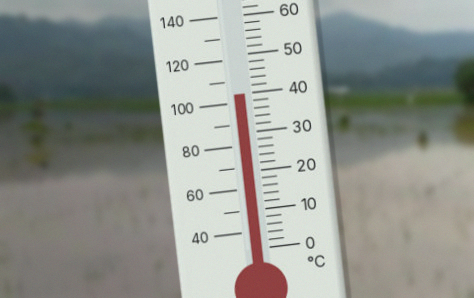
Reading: 40; °C
